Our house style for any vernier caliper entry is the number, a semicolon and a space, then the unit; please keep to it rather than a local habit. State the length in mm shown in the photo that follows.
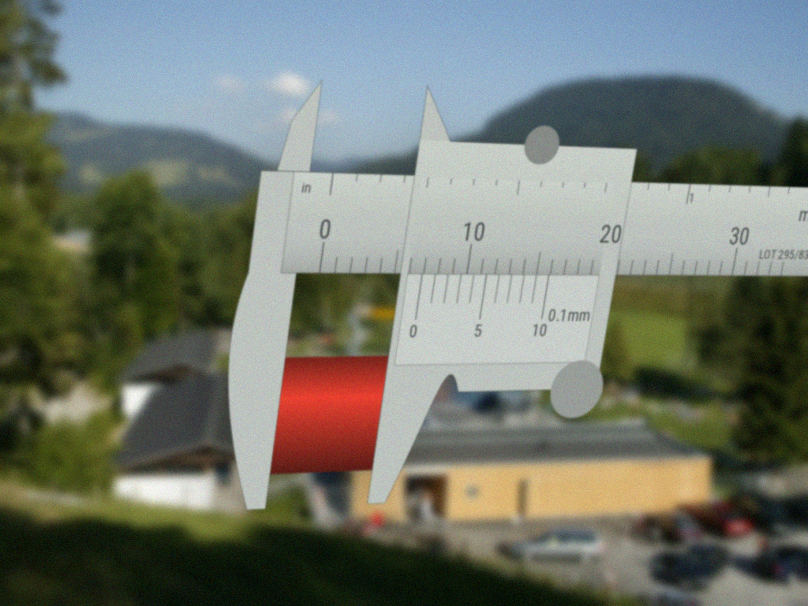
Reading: 6.9; mm
